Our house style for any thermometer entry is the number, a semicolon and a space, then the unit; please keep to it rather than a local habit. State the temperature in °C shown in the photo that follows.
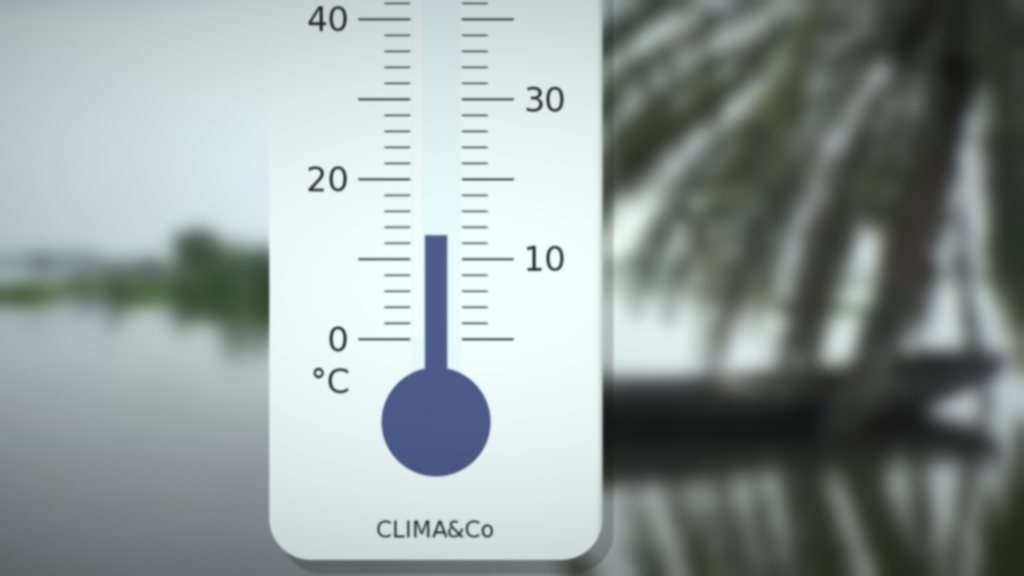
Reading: 13; °C
